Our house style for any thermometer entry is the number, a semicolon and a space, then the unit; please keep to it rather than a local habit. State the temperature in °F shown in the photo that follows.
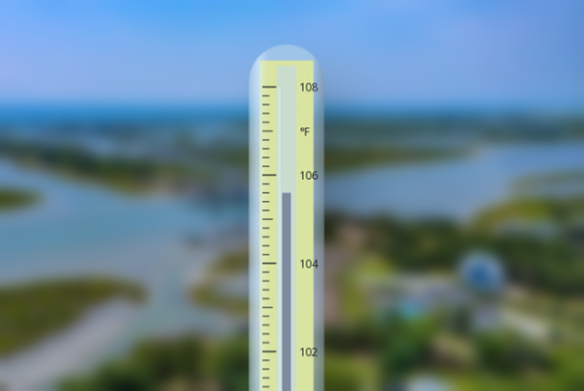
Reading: 105.6; °F
